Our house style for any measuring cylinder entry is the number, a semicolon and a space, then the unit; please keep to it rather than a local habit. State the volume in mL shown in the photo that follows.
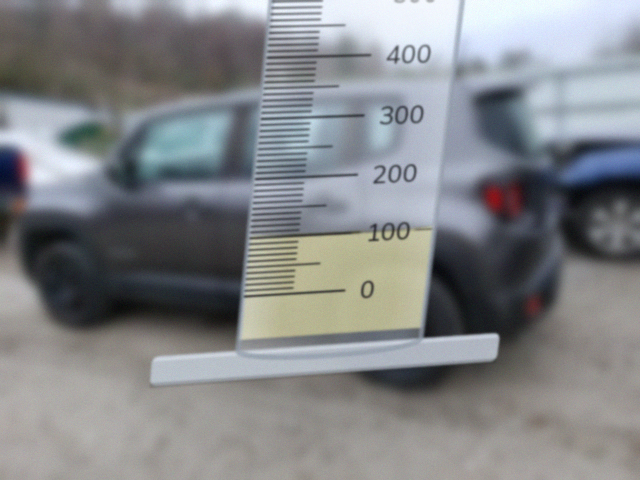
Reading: 100; mL
